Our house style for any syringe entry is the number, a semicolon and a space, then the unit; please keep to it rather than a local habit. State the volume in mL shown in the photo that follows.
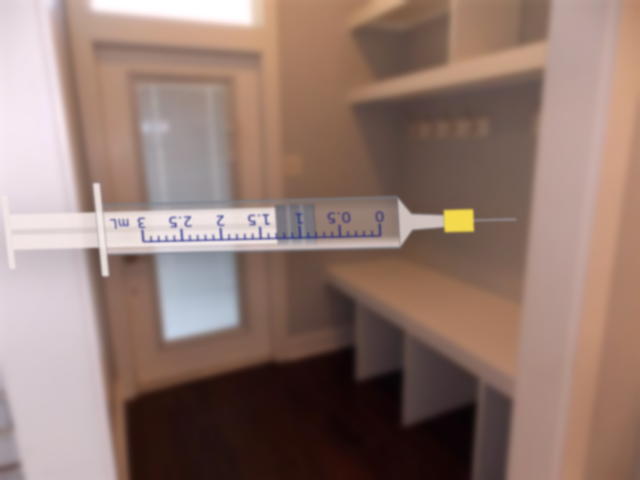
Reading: 0.8; mL
